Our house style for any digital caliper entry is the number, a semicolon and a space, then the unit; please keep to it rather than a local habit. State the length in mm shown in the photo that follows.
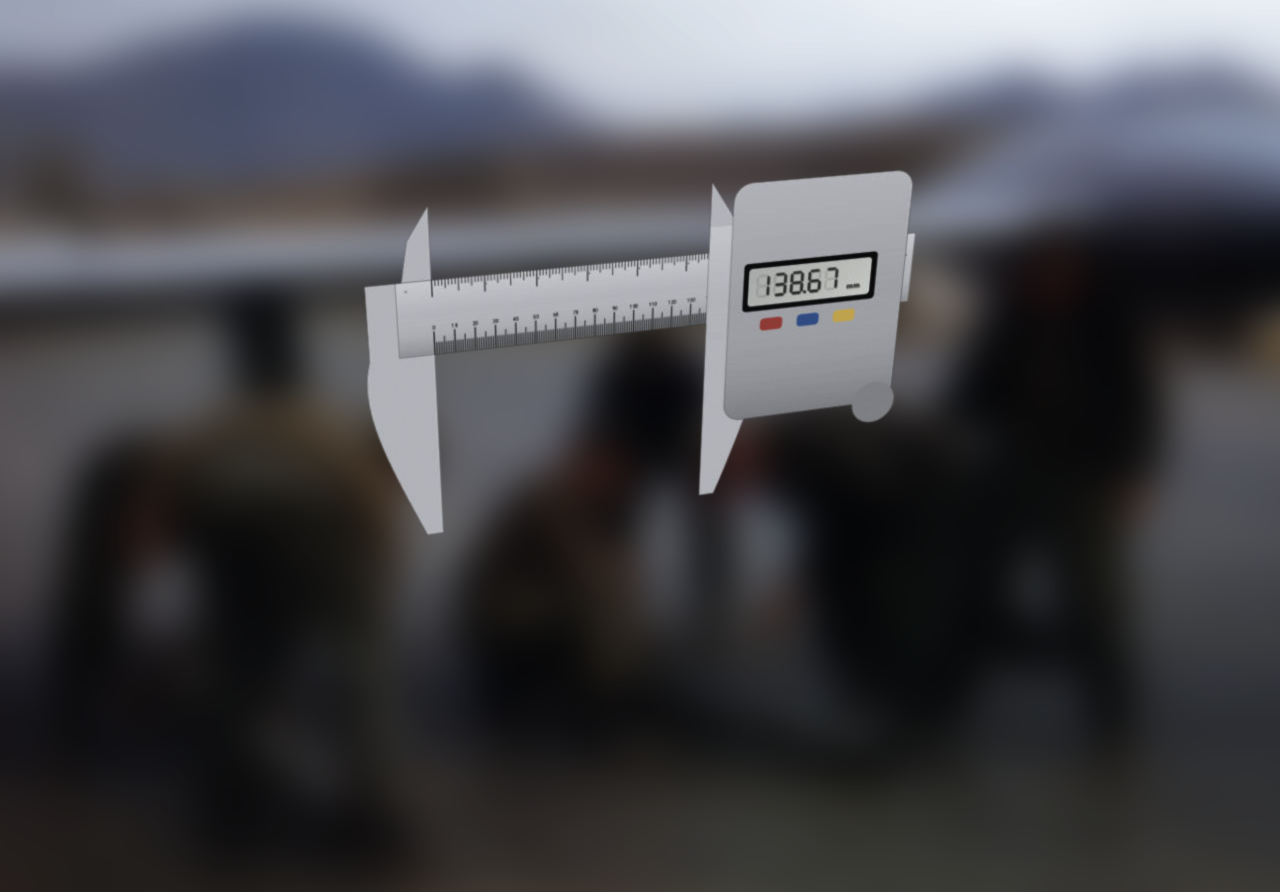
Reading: 138.67; mm
